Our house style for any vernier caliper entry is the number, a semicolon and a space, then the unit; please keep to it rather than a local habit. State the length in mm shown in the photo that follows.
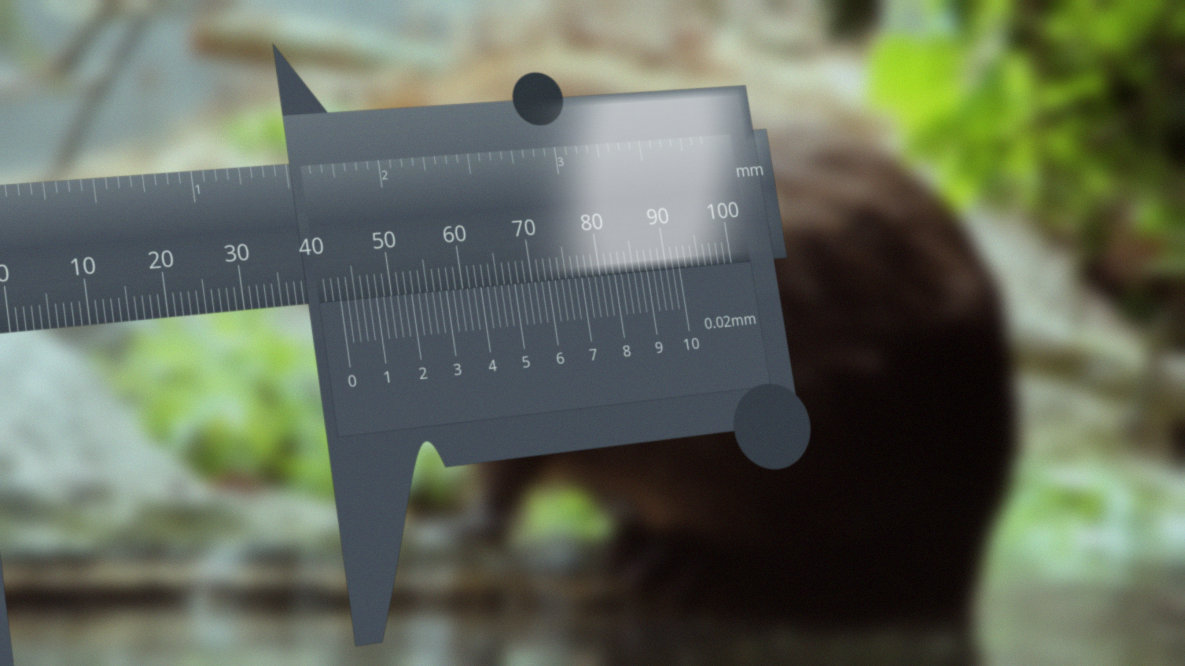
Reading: 43.0; mm
